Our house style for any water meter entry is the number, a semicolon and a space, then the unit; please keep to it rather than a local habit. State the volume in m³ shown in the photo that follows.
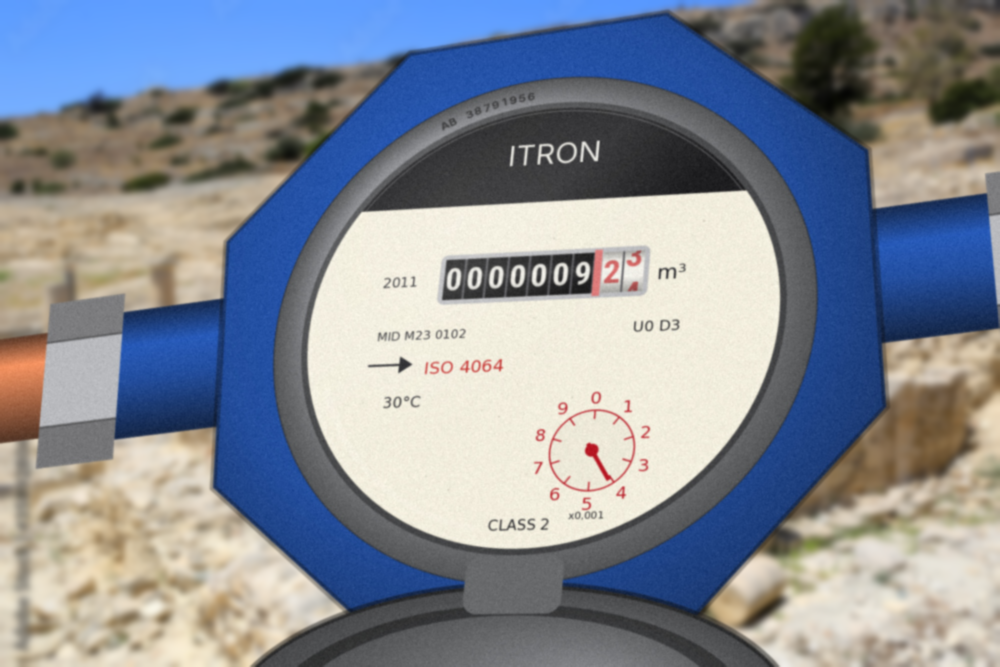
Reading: 9.234; m³
